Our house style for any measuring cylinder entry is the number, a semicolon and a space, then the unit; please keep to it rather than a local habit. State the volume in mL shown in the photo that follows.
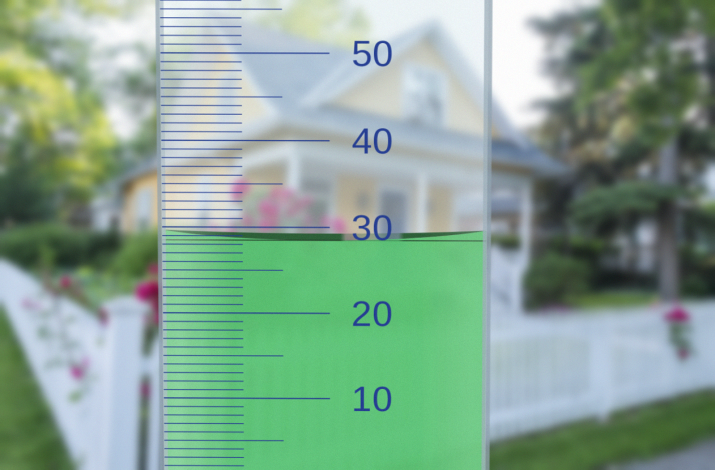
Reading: 28.5; mL
